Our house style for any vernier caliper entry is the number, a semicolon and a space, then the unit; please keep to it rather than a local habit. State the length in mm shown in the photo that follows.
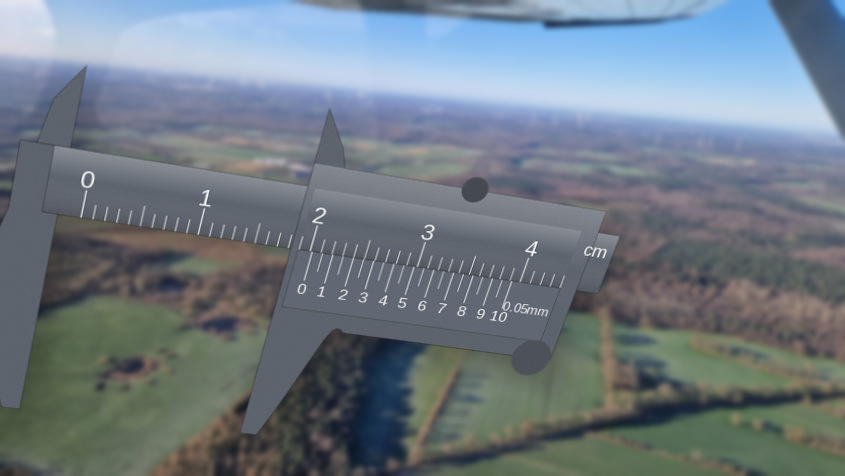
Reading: 20.2; mm
